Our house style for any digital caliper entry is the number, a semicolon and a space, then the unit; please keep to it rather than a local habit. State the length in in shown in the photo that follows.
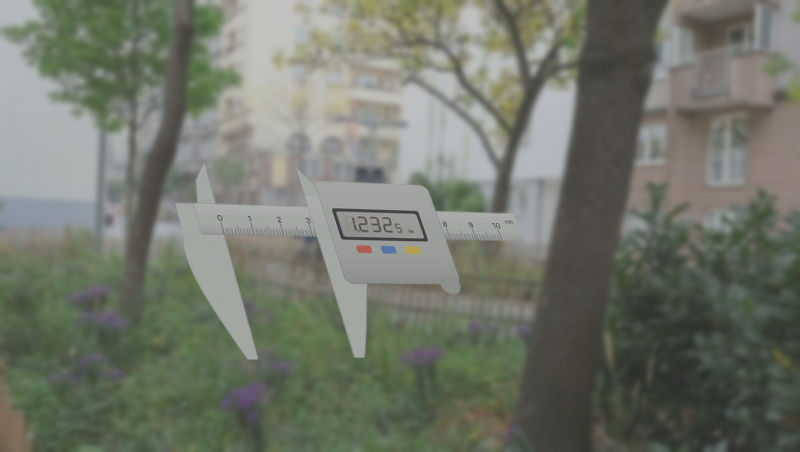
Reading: 1.2325; in
